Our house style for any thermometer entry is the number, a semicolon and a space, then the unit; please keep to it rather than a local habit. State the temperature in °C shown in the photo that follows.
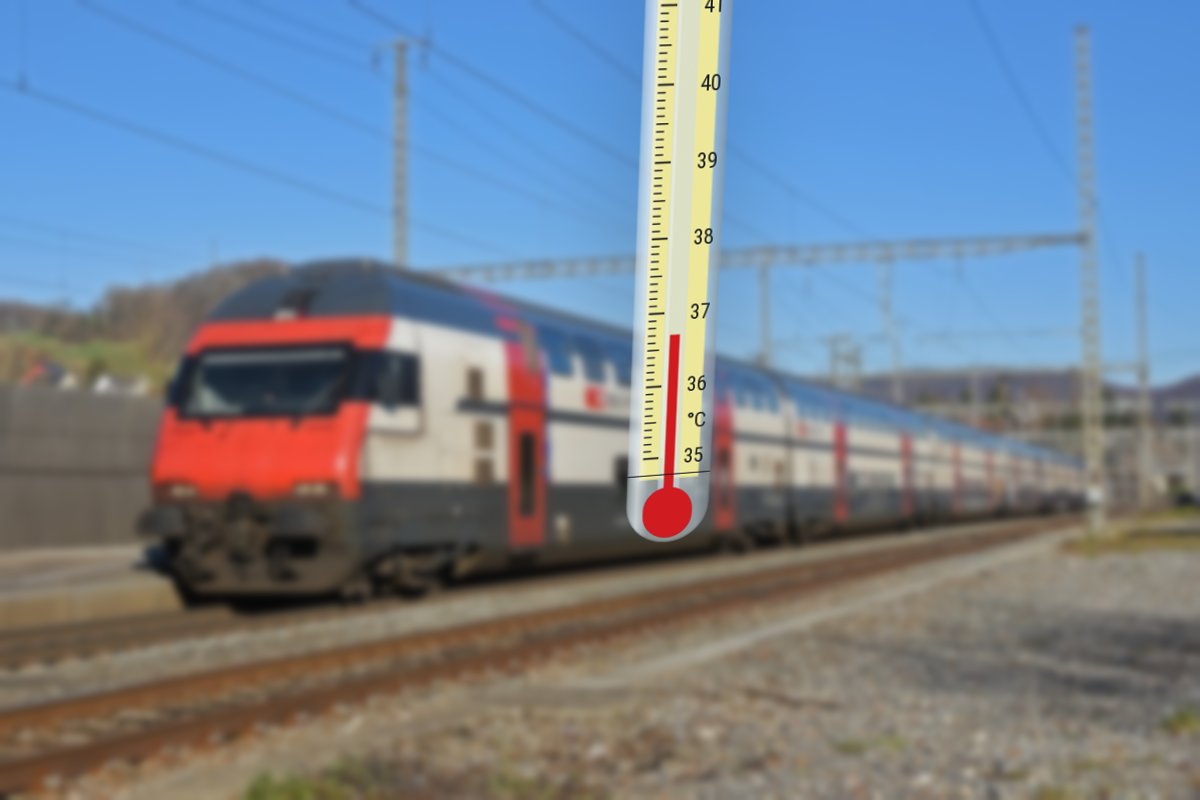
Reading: 36.7; °C
